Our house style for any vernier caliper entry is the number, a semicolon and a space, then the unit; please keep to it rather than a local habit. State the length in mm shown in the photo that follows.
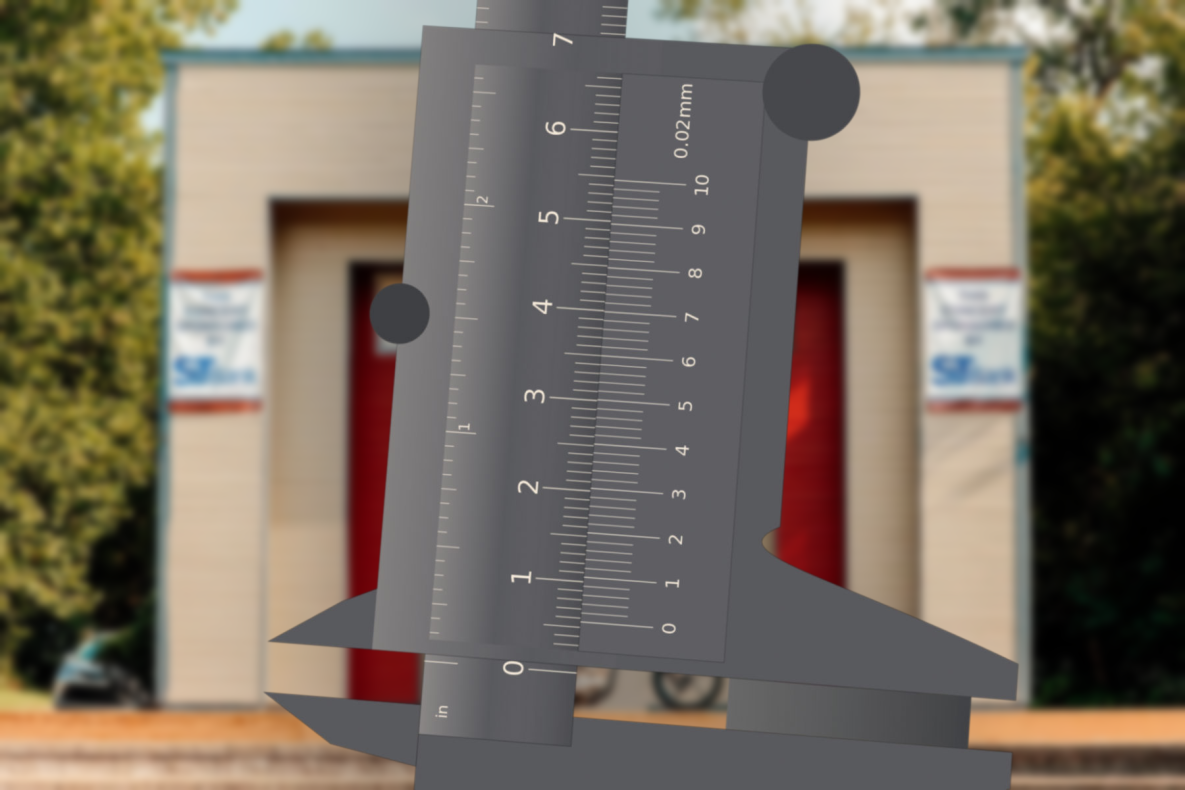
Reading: 5.6; mm
